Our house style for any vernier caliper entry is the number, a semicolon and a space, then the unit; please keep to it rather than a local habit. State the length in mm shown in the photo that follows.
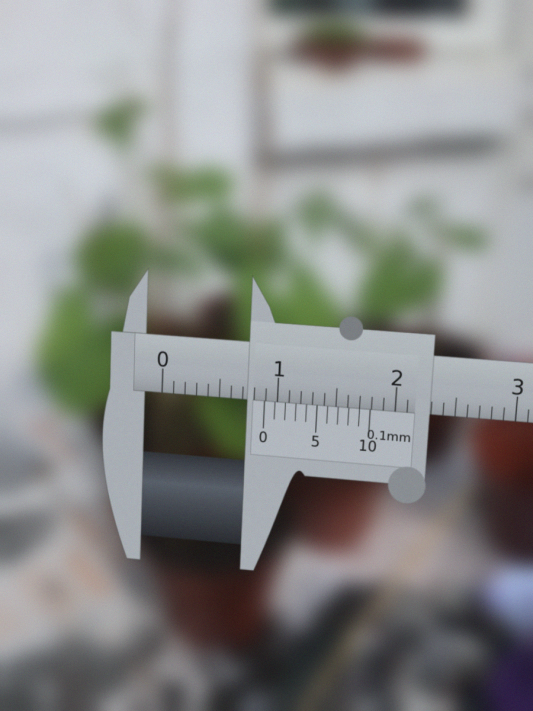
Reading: 8.9; mm
